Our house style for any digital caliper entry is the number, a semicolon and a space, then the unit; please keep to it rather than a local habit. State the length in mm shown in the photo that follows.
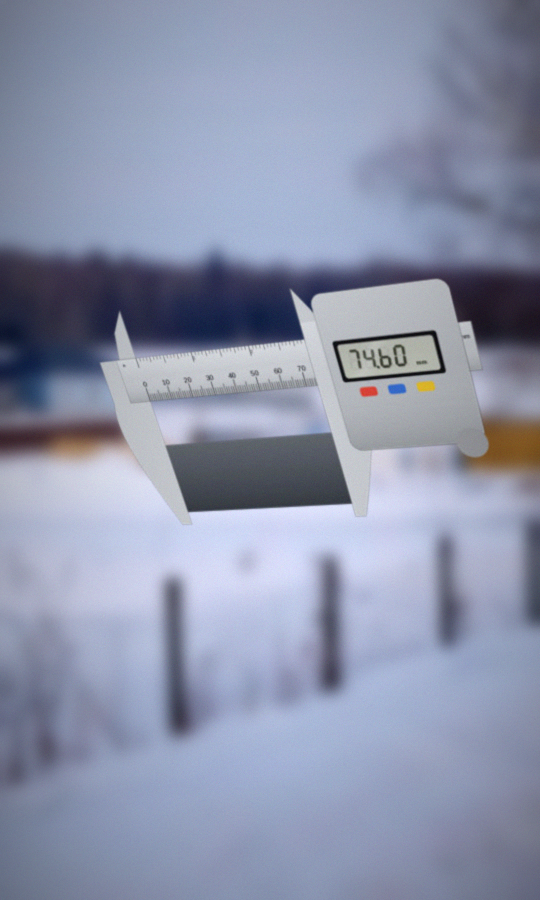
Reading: 74.60; mm
